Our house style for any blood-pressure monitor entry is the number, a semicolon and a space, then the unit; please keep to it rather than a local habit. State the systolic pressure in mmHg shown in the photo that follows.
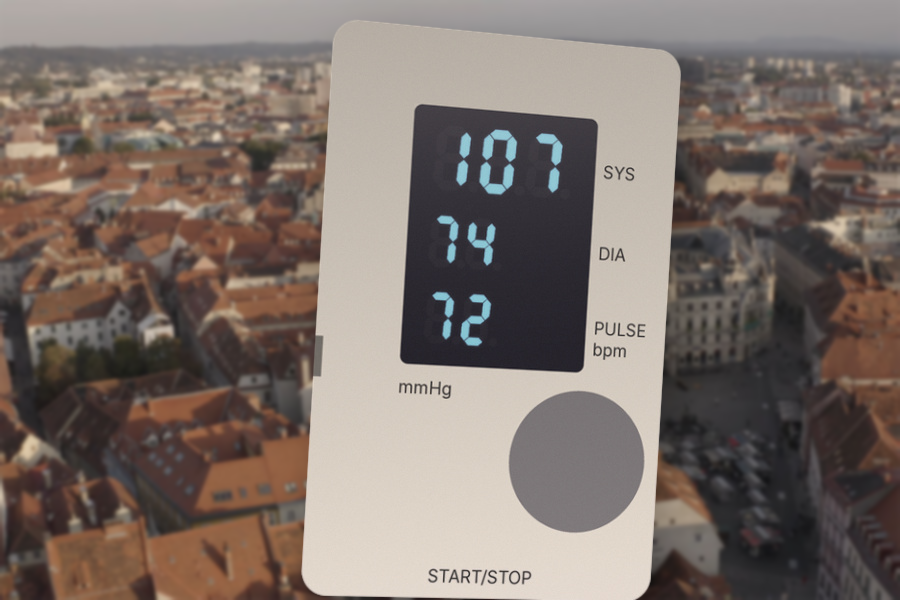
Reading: 107; mmHg
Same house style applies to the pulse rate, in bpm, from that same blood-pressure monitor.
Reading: 72; bpm
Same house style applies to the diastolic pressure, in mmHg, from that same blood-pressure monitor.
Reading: 74; mmHg
